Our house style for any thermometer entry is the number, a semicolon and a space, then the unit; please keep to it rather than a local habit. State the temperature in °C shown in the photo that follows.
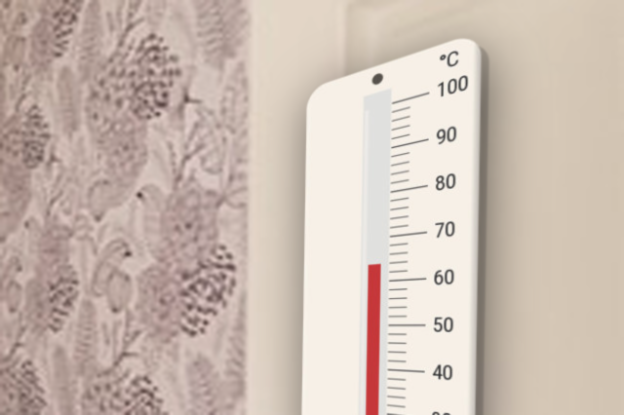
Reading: 64; °C
